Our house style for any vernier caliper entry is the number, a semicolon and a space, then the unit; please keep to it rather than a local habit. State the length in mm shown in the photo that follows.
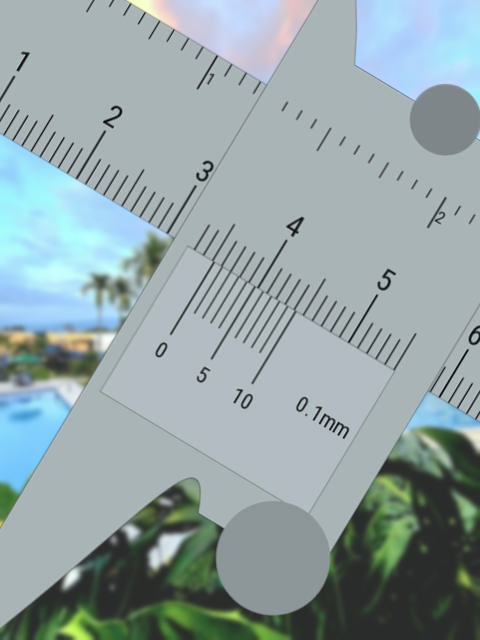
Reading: 35.2; mm
